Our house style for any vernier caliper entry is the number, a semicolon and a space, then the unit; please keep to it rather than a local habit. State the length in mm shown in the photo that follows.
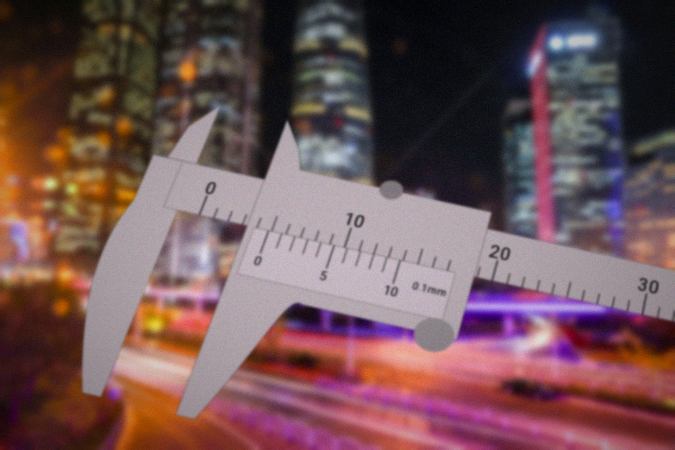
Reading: 4.8; mm
